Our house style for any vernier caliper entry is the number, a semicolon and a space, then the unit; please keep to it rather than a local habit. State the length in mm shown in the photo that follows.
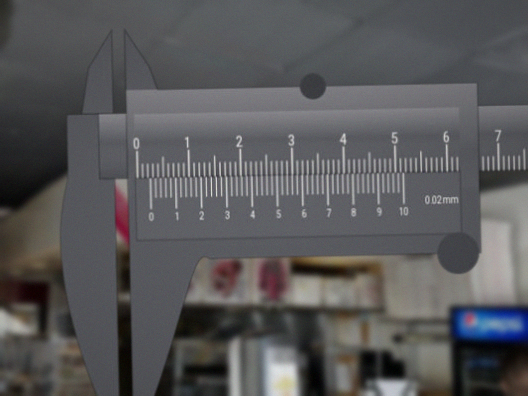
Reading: 2.5; mm
